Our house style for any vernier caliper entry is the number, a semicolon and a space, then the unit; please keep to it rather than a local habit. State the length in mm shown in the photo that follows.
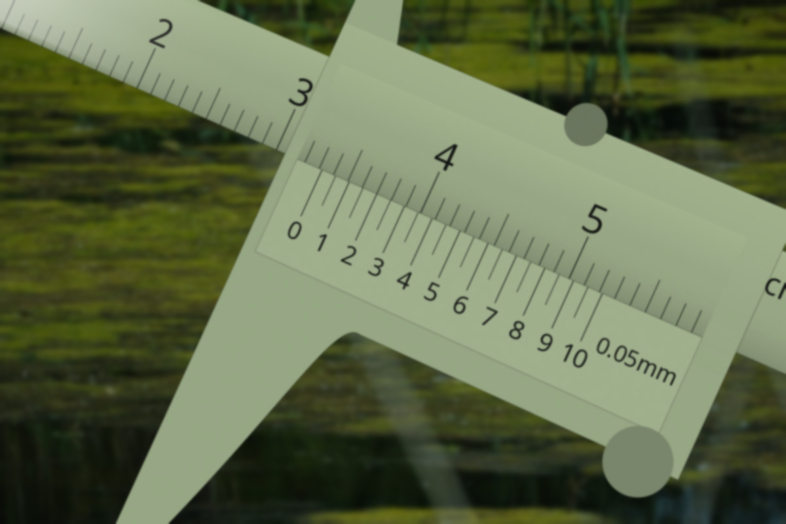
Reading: 33.2; mm
